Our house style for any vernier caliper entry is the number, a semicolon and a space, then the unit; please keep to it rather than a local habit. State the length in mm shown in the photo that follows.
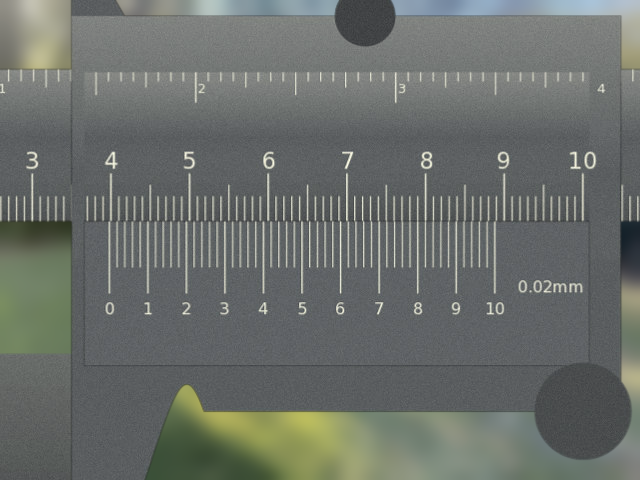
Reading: 39.8; mm
